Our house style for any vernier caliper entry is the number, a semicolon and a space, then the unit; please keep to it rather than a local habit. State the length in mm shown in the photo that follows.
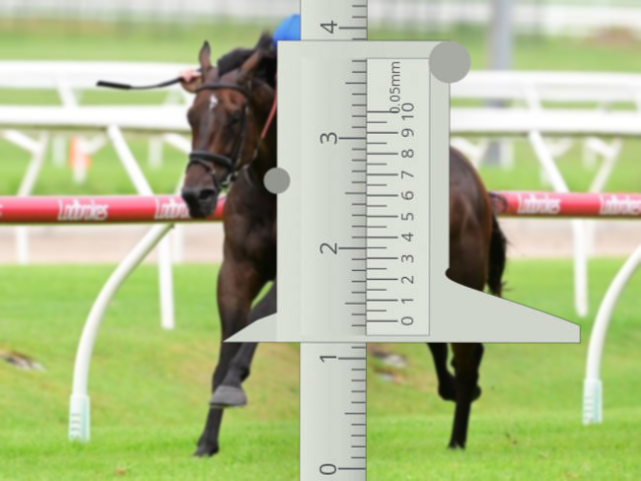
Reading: 13.4; mm
